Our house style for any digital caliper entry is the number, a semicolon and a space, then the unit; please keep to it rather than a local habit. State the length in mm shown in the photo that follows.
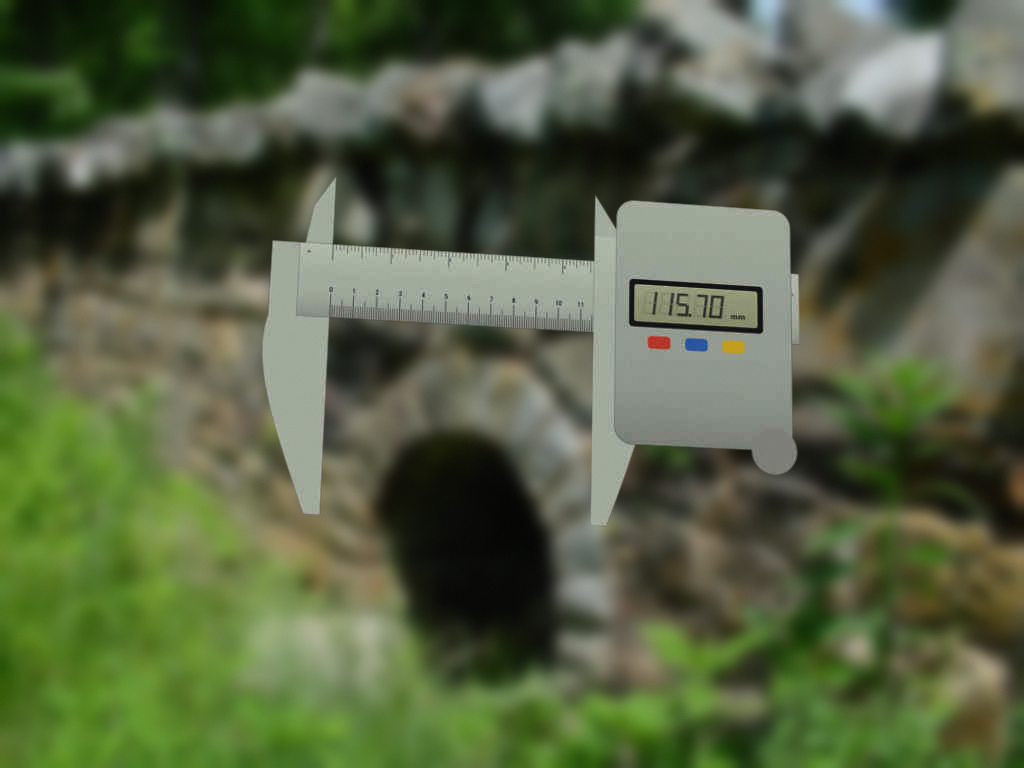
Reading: 115.70; mm
